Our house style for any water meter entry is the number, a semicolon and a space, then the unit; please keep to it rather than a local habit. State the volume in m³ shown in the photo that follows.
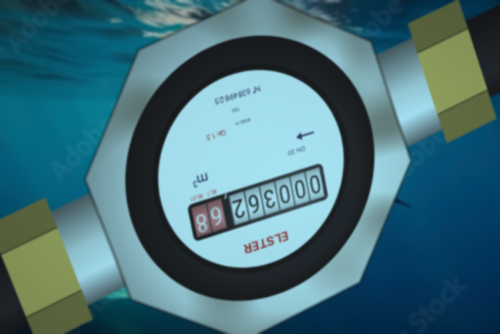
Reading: 362.68; m³
